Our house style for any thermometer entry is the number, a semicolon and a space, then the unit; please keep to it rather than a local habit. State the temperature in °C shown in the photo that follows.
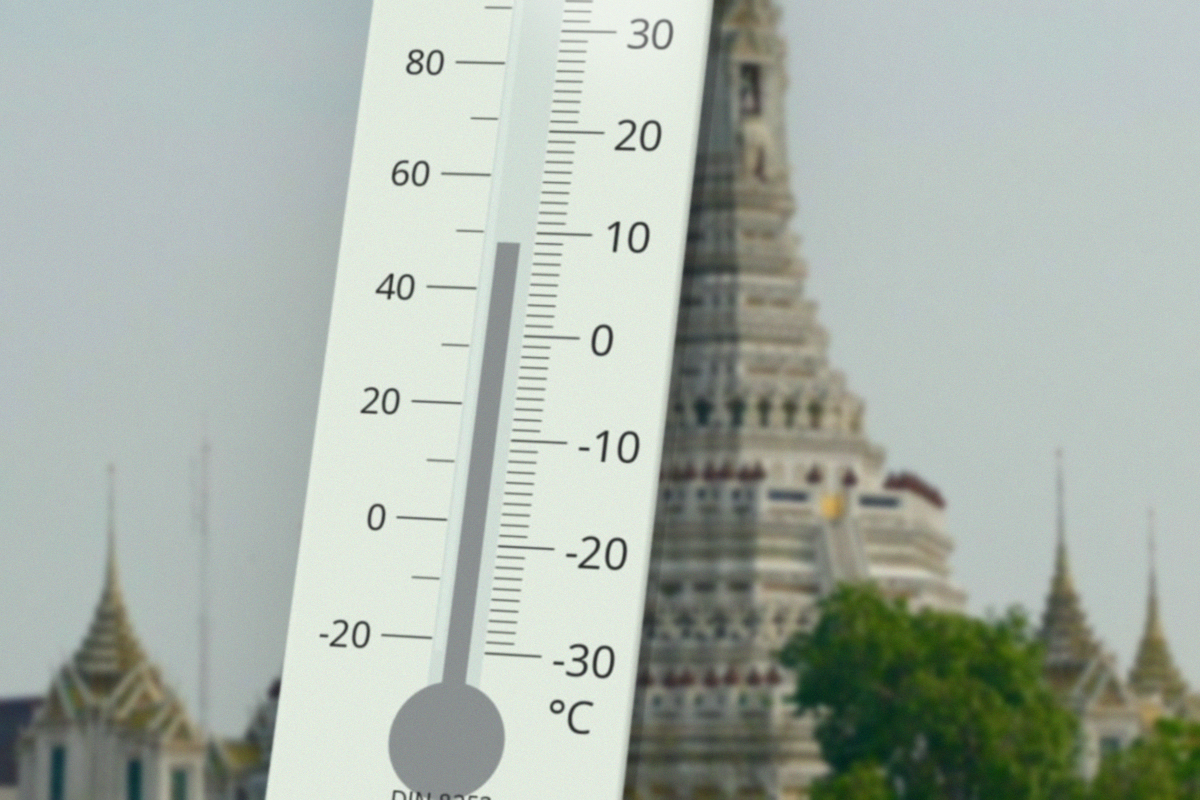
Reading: 9; °C
